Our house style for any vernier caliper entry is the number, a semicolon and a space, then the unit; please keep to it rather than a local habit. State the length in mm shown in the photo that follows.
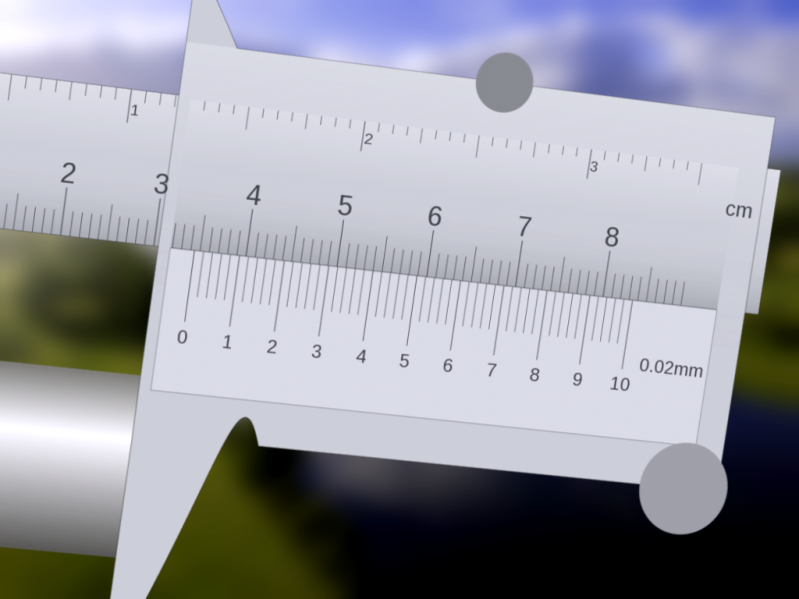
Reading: 34.4; mm
